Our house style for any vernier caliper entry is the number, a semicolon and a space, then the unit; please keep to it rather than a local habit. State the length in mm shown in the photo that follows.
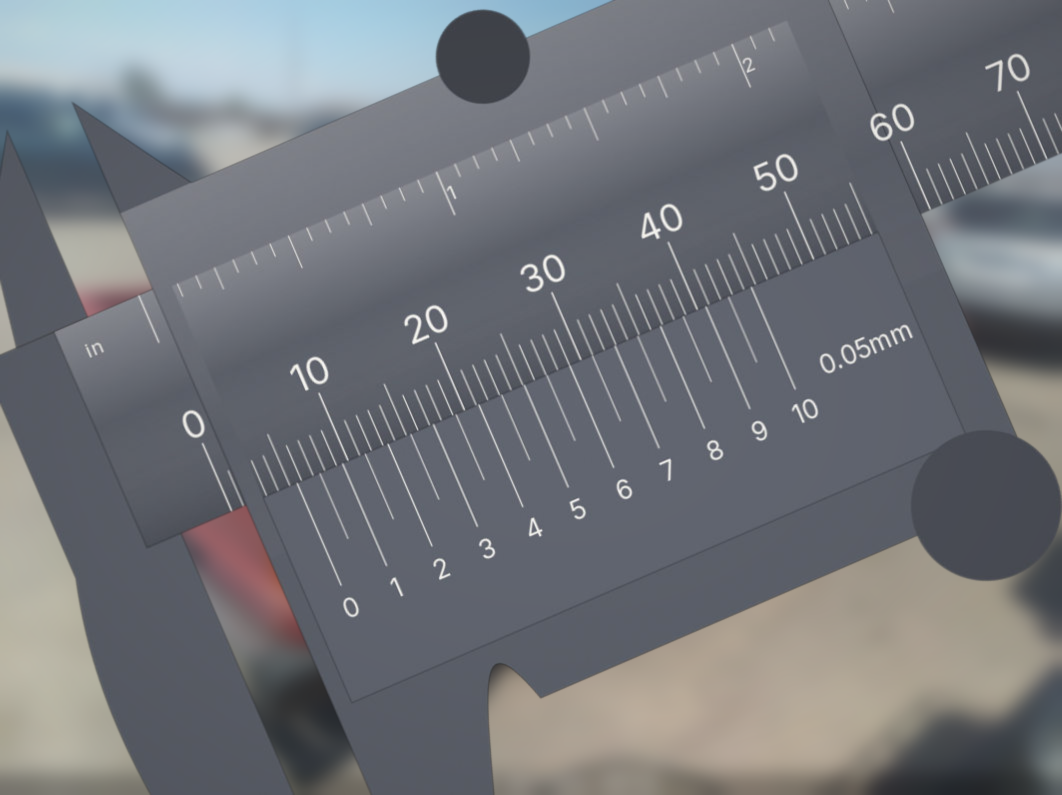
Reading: 5.6; mm
